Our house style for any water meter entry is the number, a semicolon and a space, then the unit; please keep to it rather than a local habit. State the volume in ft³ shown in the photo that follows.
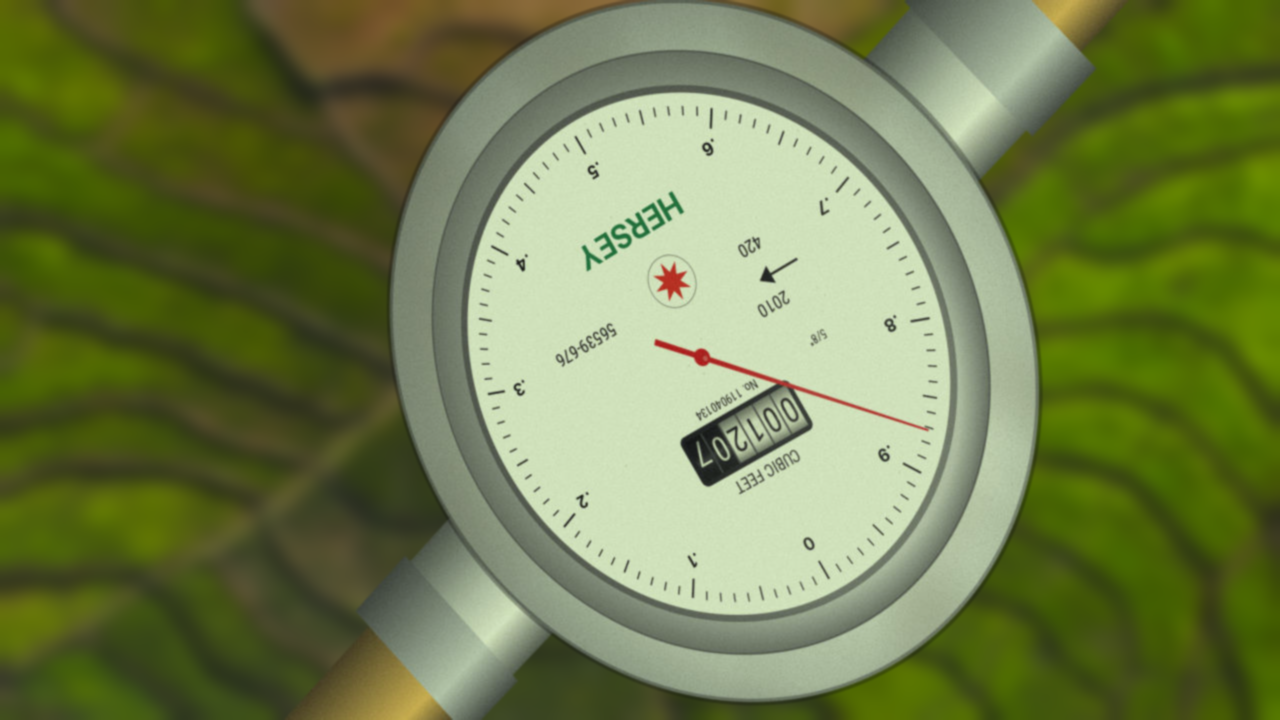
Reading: 1206.87; ft³
